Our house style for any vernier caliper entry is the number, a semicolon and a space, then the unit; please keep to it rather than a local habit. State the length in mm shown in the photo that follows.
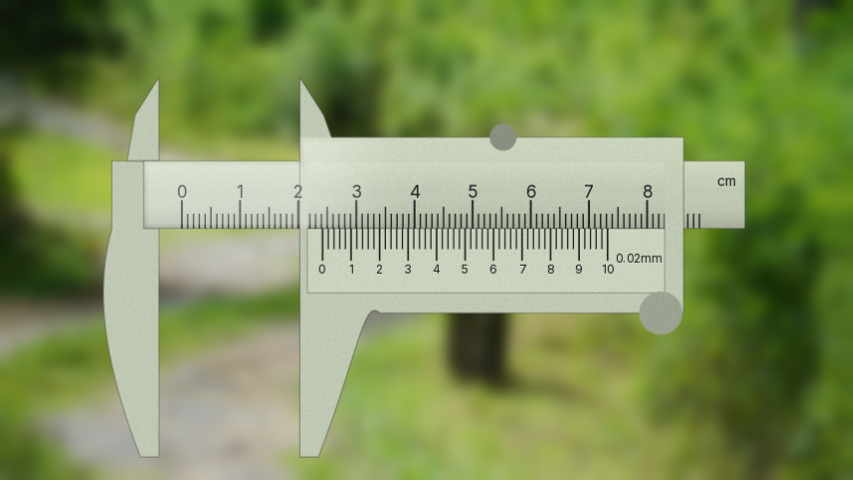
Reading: 24.2; mm
